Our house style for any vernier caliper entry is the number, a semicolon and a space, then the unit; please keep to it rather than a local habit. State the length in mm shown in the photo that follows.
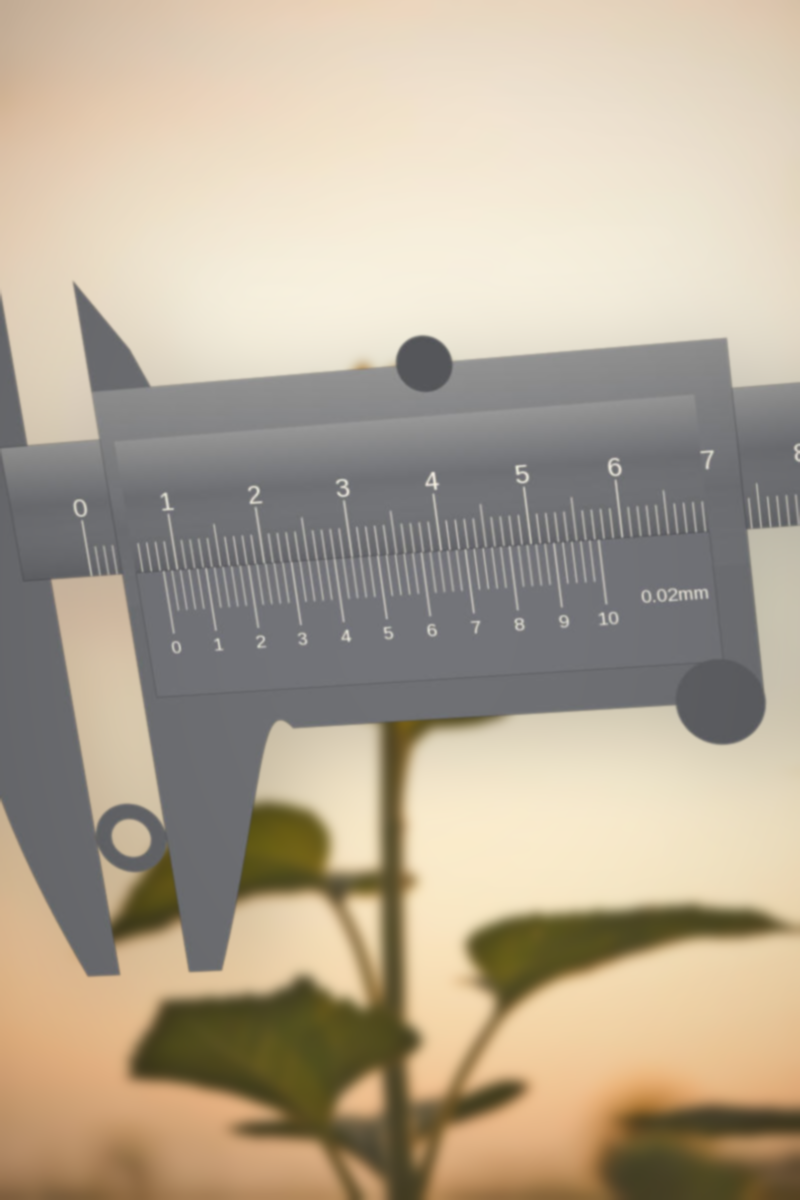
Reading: 8.4; mm
